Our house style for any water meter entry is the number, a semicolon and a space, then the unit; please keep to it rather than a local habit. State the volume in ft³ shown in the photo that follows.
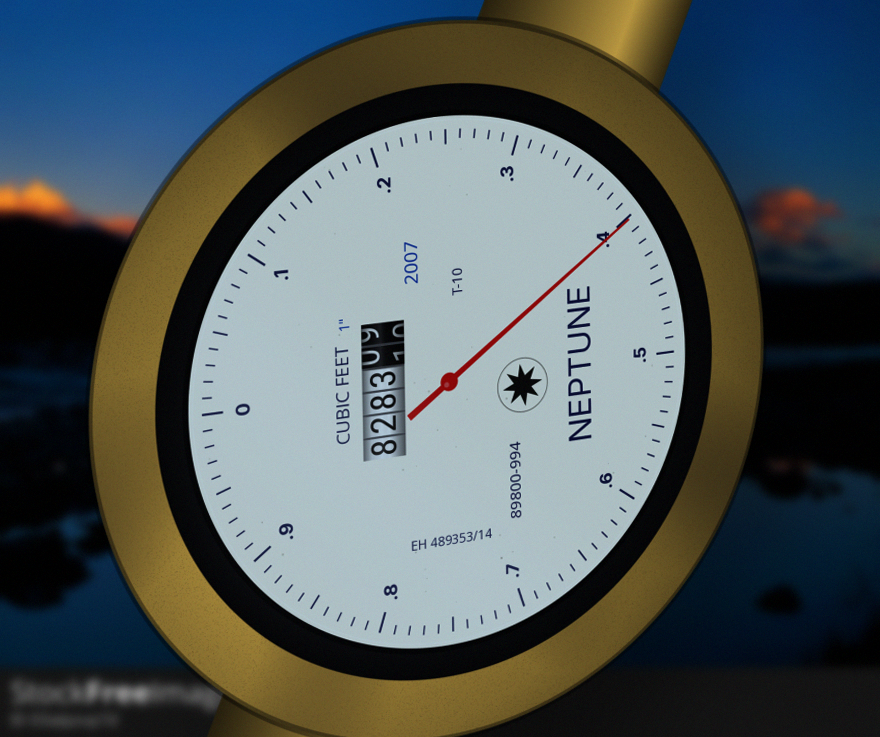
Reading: 828309.40; ft³
